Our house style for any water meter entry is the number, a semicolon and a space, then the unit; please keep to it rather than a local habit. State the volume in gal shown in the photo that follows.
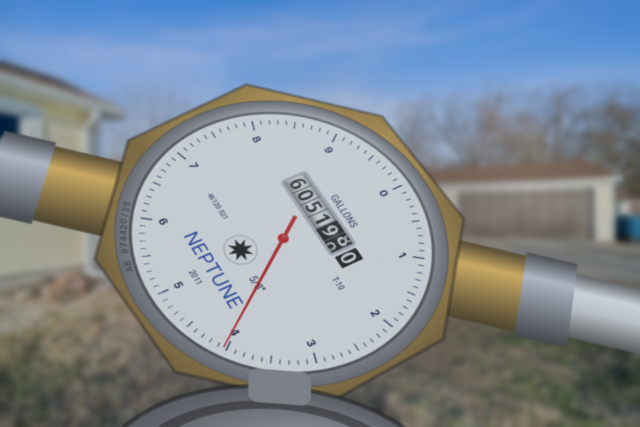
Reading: 6051984.0; gal
